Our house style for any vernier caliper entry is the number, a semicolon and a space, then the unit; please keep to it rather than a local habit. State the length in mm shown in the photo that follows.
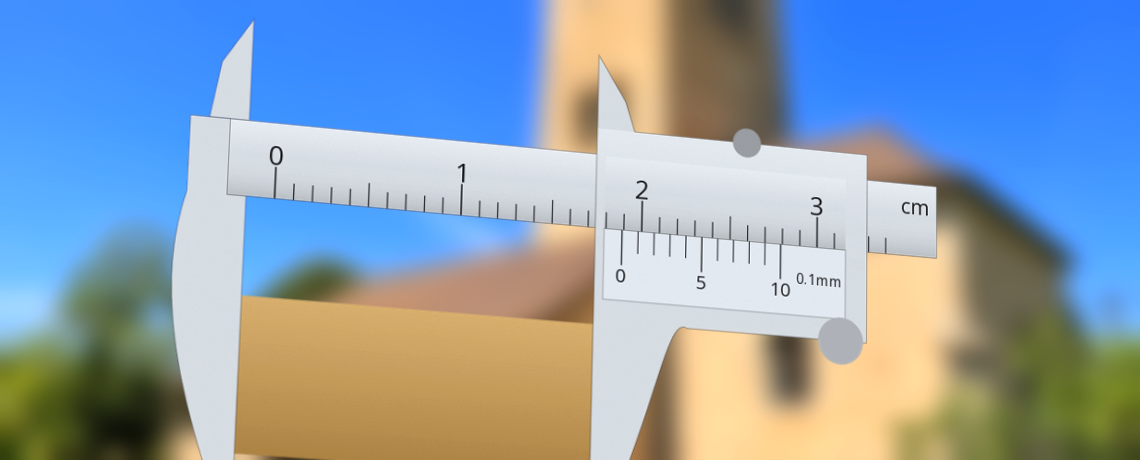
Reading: 18.9; mm
